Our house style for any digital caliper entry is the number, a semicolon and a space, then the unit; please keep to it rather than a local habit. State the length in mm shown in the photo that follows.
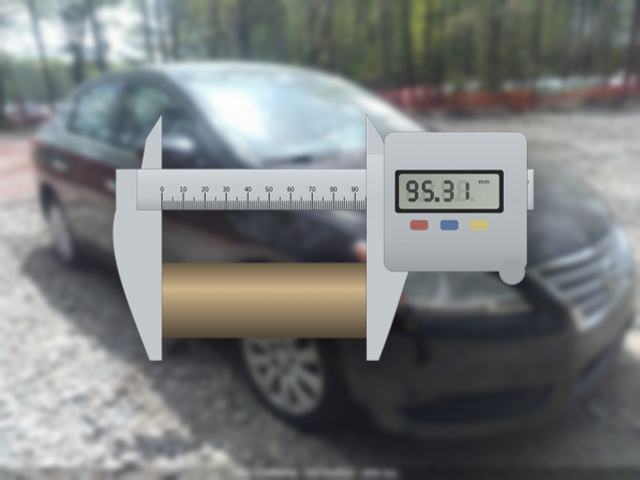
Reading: 95.31; mm
